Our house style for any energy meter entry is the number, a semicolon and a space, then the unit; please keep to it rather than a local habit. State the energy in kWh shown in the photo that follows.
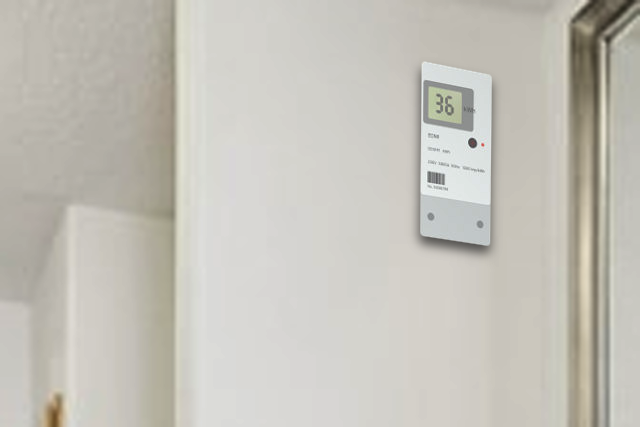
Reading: 36; kWh
